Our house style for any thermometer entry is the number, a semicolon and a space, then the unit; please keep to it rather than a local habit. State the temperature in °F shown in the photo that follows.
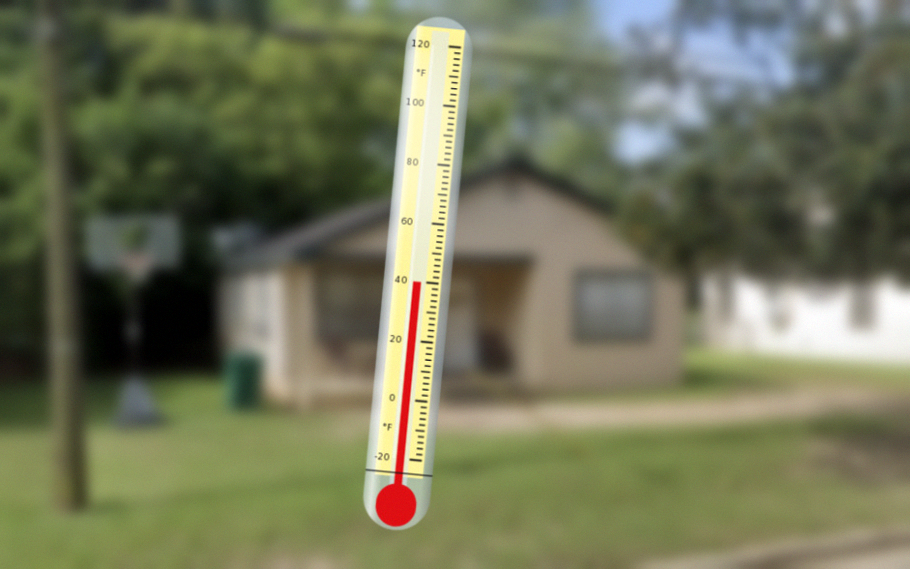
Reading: 40; °F
